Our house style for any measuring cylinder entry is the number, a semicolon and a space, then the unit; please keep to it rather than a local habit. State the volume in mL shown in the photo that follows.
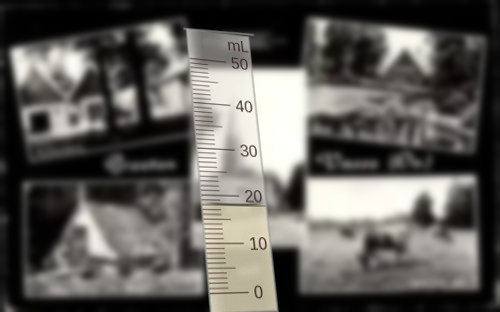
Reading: 18; mL
